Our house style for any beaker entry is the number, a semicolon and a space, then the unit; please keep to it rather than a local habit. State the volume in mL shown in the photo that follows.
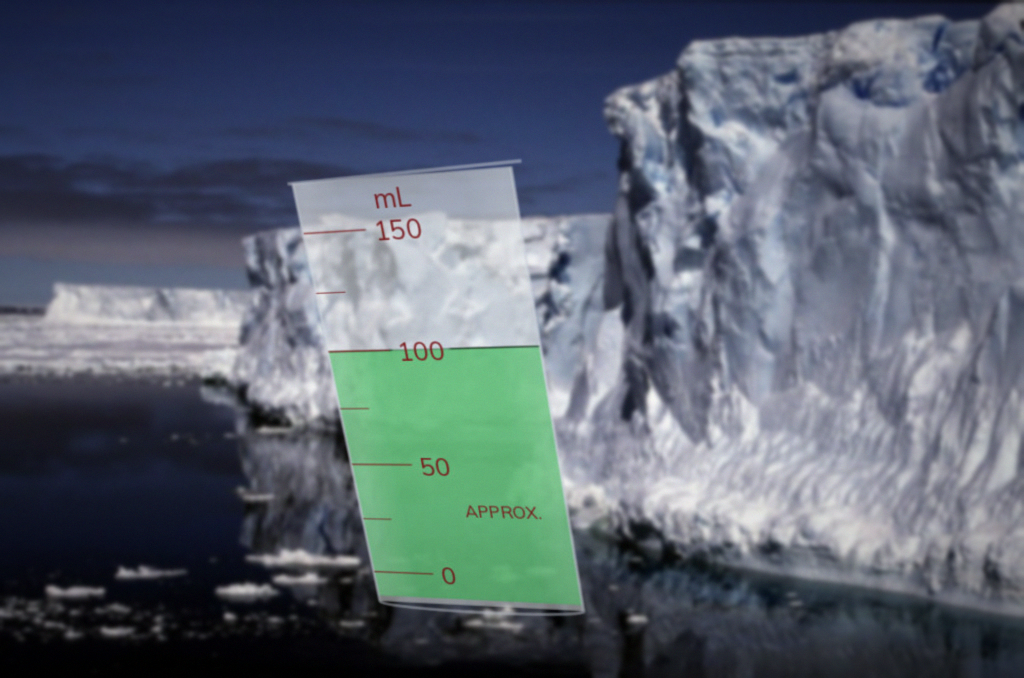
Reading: 100; mL
